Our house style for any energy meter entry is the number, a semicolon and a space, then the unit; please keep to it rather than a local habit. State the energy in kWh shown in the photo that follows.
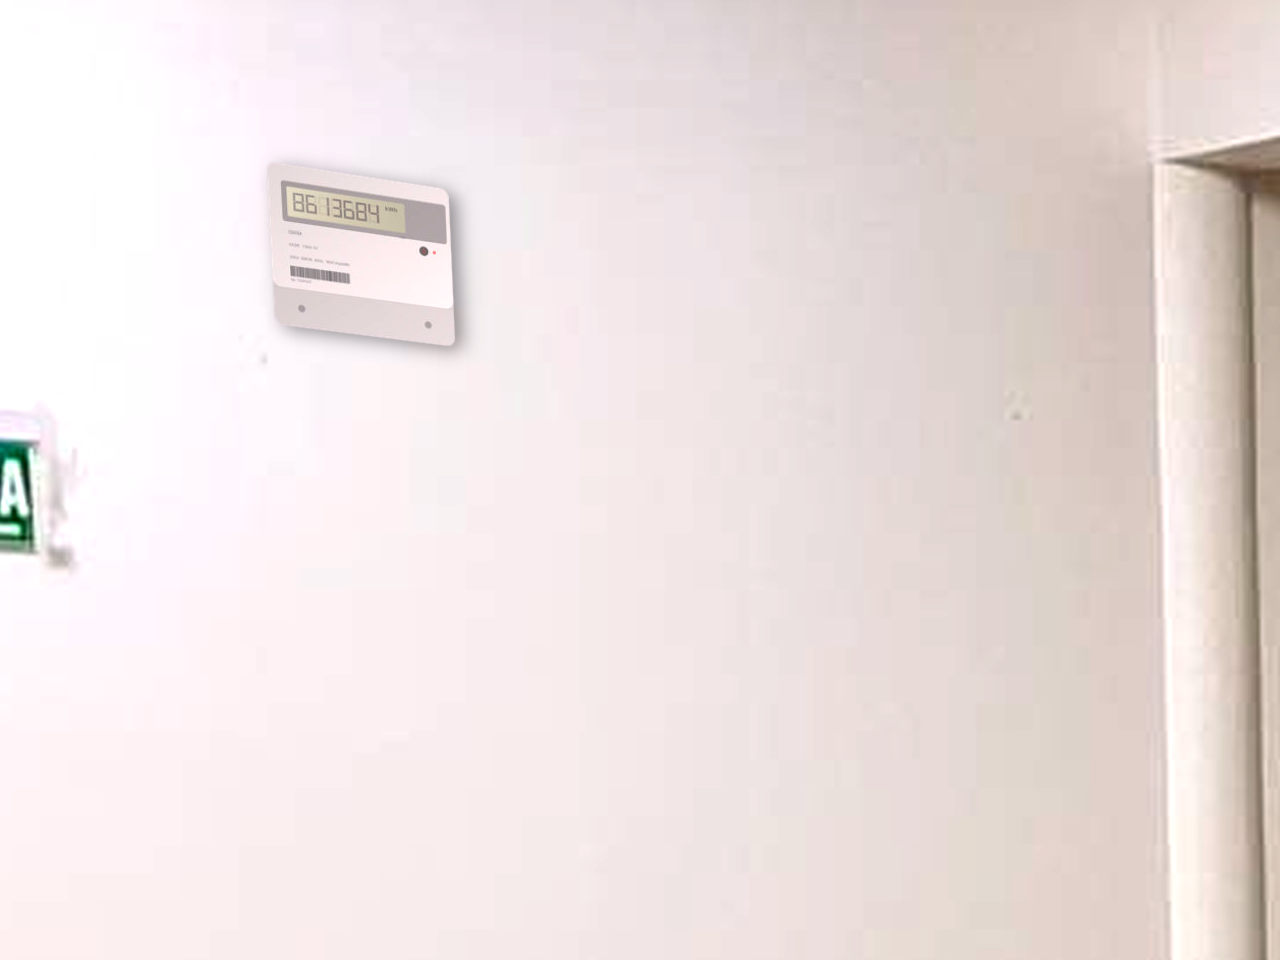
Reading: 8613684; kWh
